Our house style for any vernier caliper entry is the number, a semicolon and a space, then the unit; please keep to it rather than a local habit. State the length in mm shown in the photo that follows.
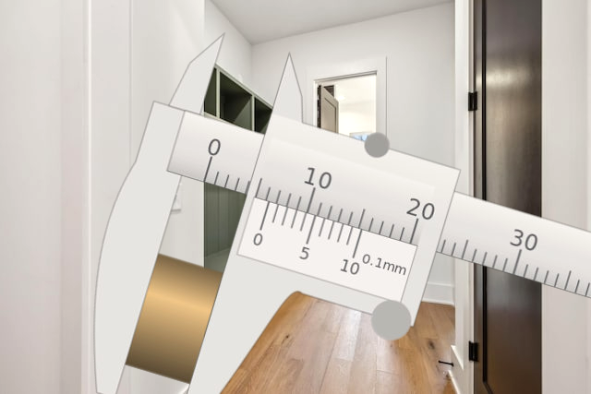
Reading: 6.3; mm
